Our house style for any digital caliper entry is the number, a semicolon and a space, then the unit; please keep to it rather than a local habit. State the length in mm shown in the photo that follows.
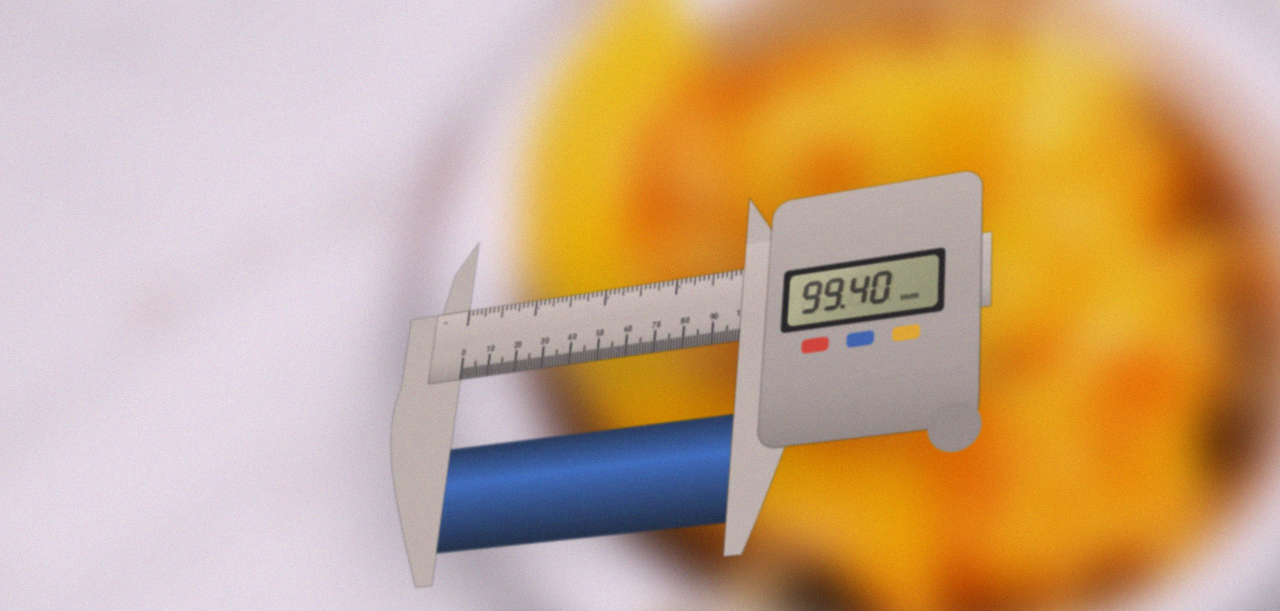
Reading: 99.40; mm
